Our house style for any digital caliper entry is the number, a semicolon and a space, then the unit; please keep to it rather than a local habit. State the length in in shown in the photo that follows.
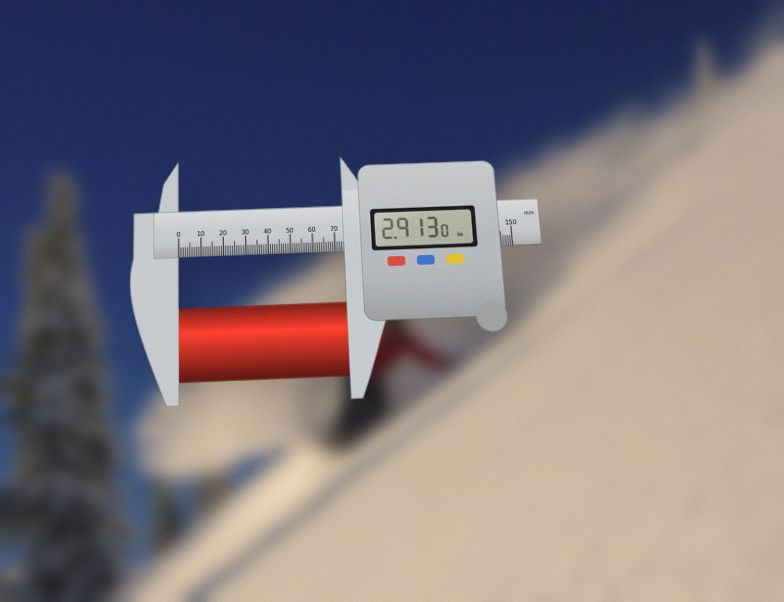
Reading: 2.9130; in
